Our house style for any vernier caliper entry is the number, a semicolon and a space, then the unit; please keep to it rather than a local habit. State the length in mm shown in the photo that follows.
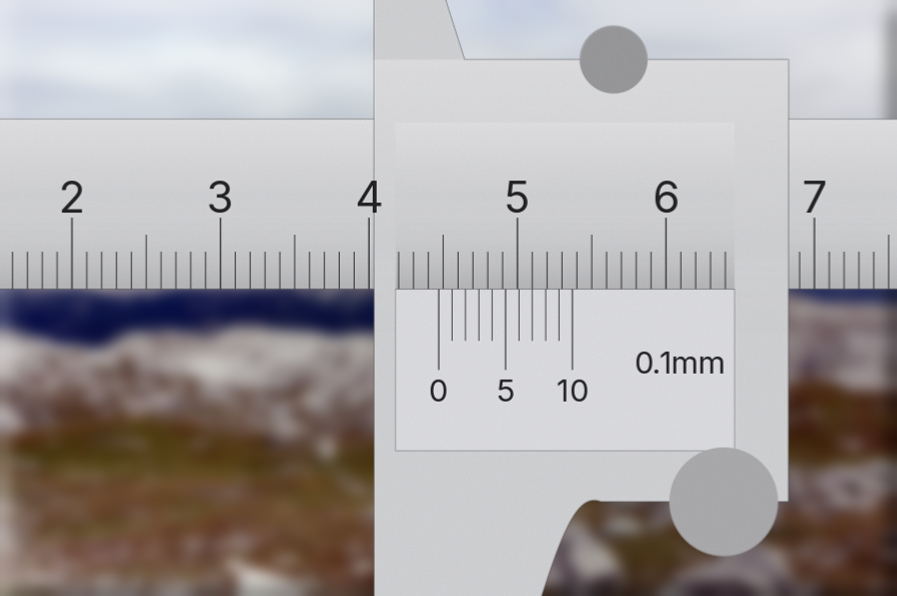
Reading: 44.7; mm
